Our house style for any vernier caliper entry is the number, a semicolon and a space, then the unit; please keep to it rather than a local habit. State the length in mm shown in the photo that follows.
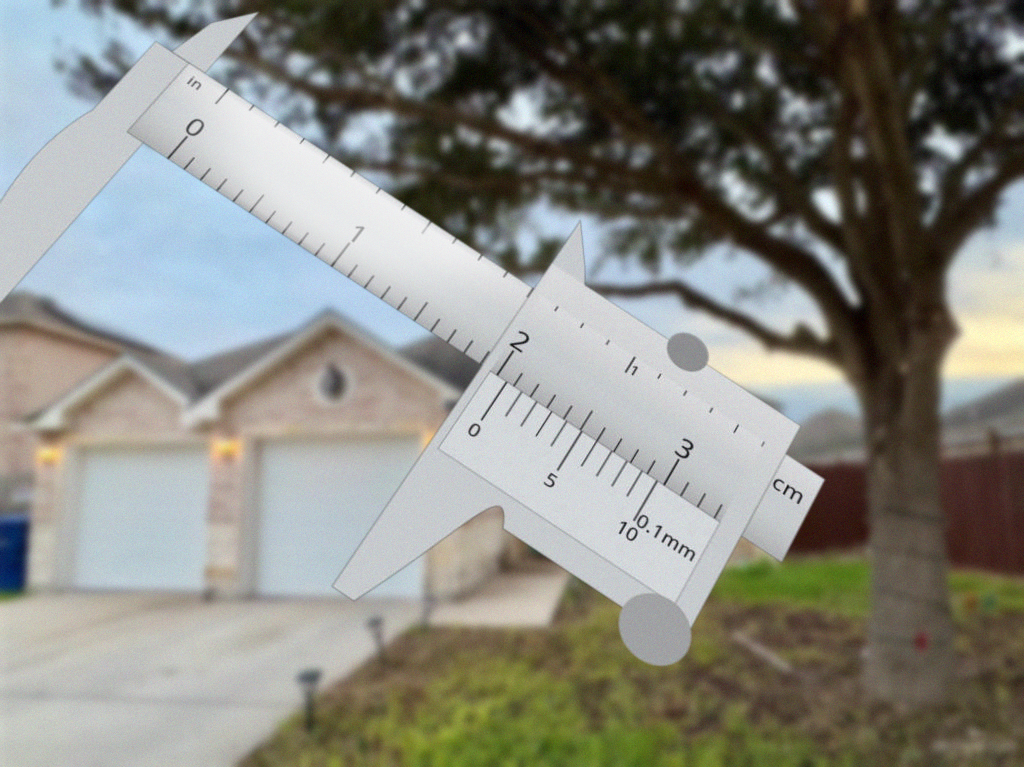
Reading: 20.6; mm
